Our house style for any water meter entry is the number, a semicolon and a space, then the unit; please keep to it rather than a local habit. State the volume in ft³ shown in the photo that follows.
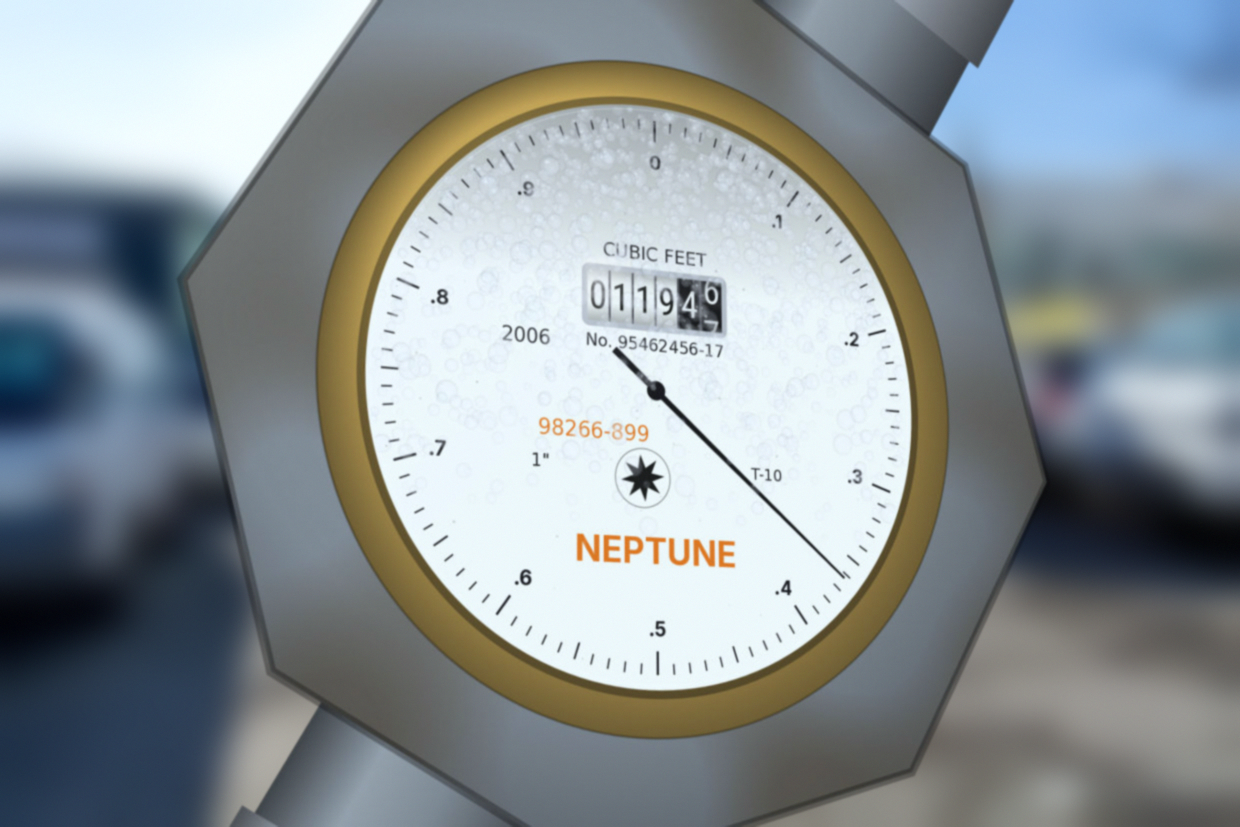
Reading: 11946.36; ft³
